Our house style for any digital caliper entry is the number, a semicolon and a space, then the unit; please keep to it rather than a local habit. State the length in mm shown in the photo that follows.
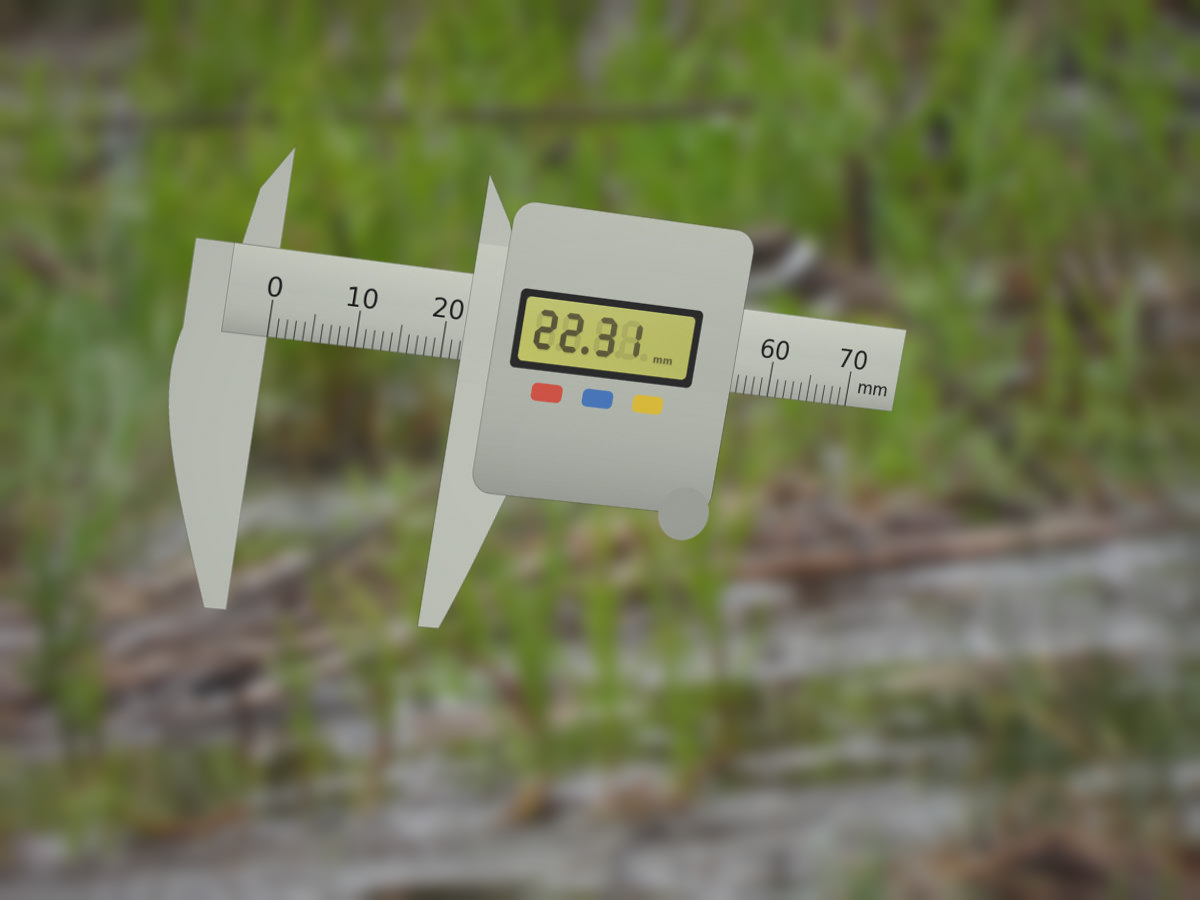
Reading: 22.31; mm
